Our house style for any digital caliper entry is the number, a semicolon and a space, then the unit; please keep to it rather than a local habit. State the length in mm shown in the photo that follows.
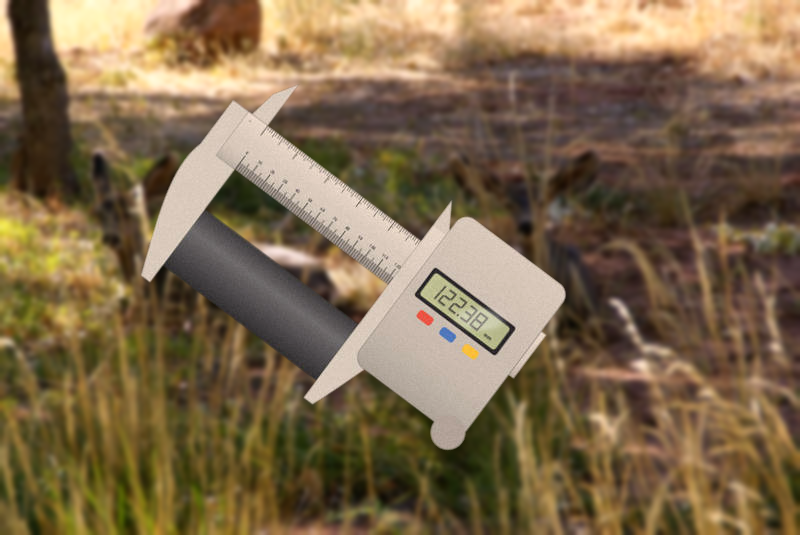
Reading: 122.38; mm
